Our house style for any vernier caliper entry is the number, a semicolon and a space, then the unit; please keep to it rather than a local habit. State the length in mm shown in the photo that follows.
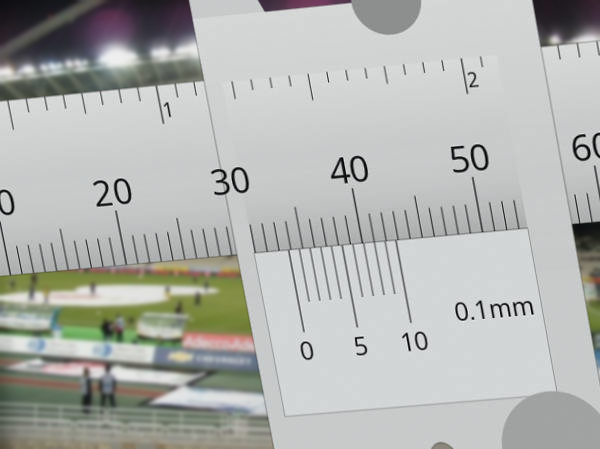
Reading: 33.8; mm
